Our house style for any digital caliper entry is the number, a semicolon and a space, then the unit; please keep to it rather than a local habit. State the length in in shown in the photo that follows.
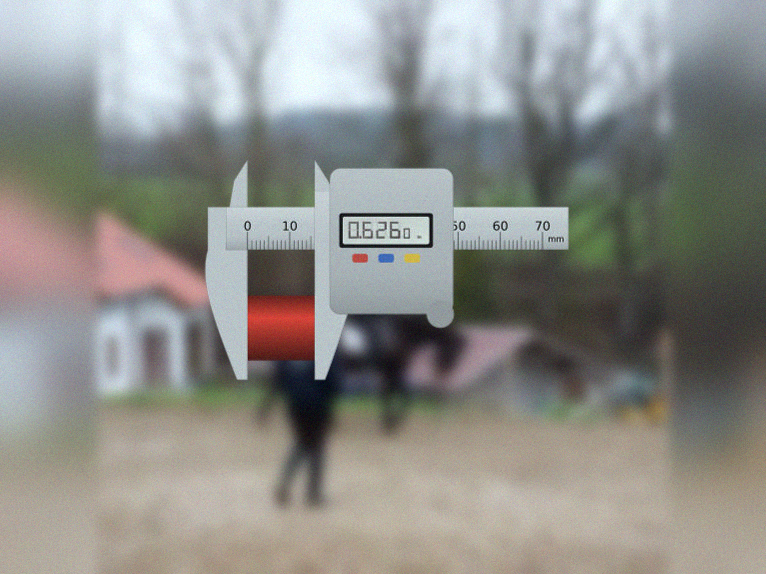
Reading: 0.6260; in
